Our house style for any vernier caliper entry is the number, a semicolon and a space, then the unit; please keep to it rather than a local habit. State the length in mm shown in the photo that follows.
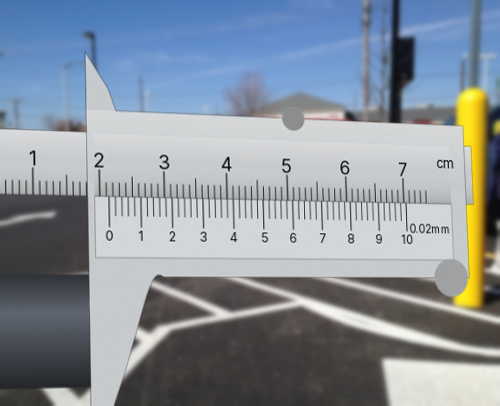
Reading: 21.4; mm
